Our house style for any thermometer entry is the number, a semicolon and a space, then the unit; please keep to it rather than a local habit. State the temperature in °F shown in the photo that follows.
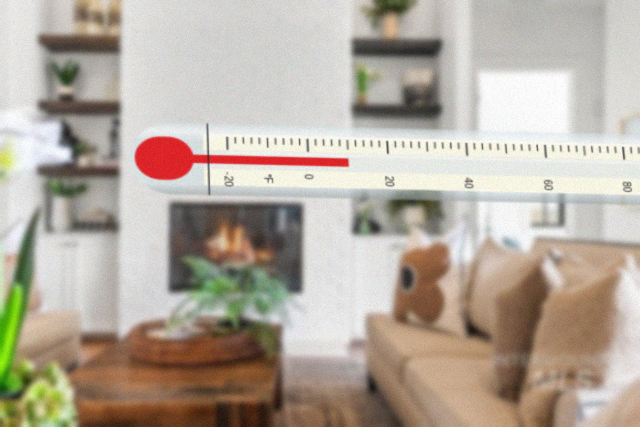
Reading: 10; °F
